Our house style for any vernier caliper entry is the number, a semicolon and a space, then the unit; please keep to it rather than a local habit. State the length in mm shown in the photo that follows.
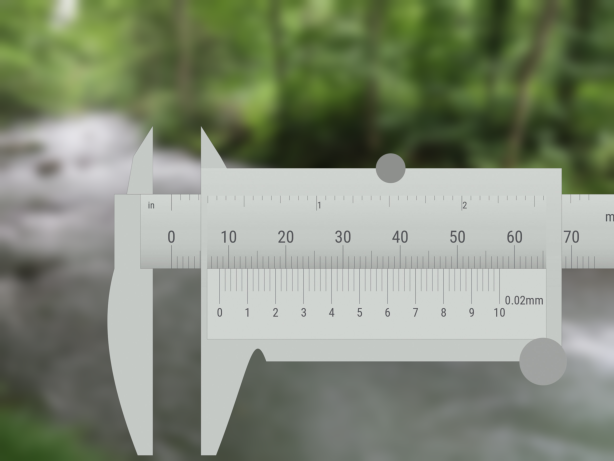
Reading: 8.4; mm
